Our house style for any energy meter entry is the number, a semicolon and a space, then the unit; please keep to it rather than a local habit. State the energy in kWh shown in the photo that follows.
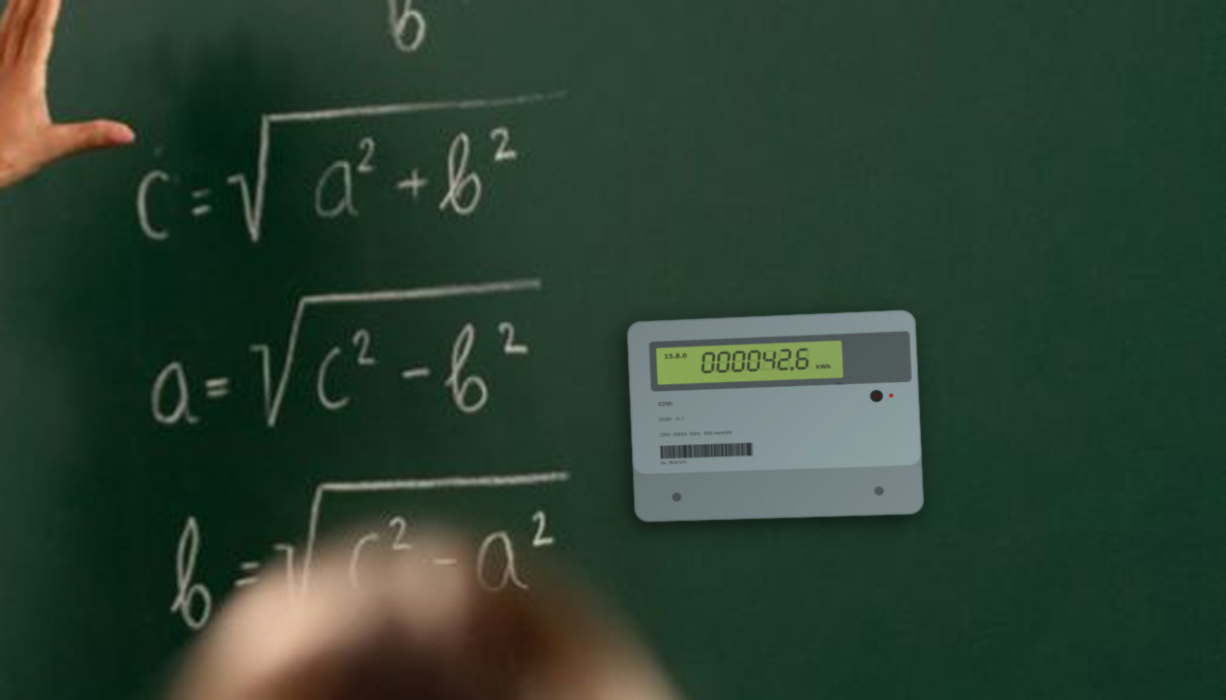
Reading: 42.6; kWh
